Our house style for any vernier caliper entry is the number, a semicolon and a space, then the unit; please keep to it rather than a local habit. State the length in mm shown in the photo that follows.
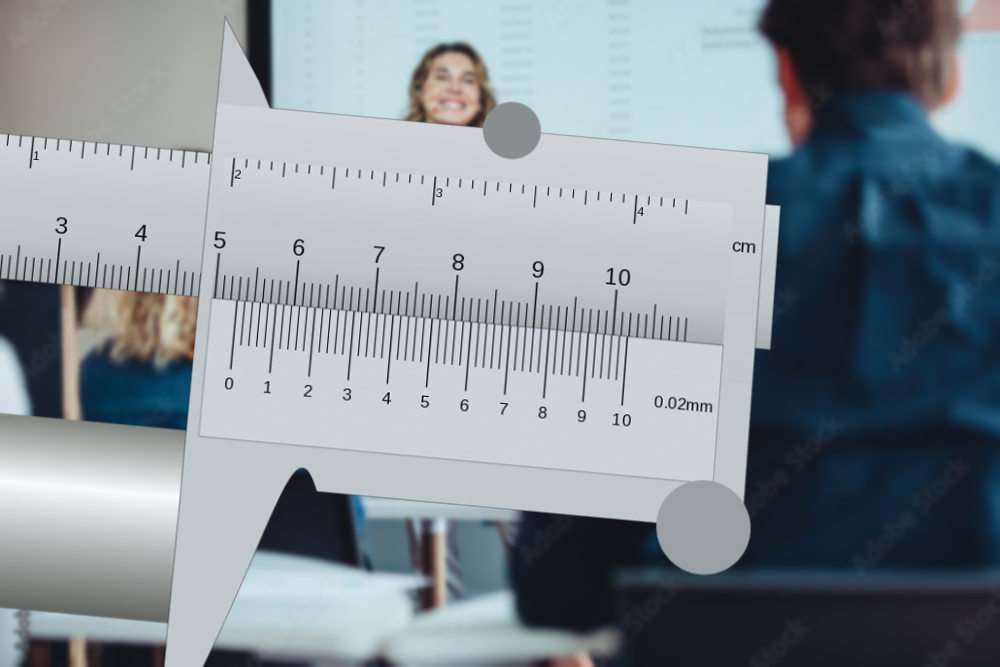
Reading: 52.8; mm
